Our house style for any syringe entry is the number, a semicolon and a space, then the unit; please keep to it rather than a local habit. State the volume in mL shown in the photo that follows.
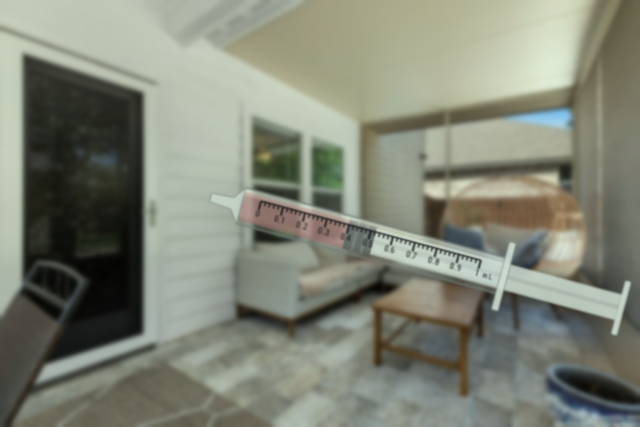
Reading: 0.4; mL
